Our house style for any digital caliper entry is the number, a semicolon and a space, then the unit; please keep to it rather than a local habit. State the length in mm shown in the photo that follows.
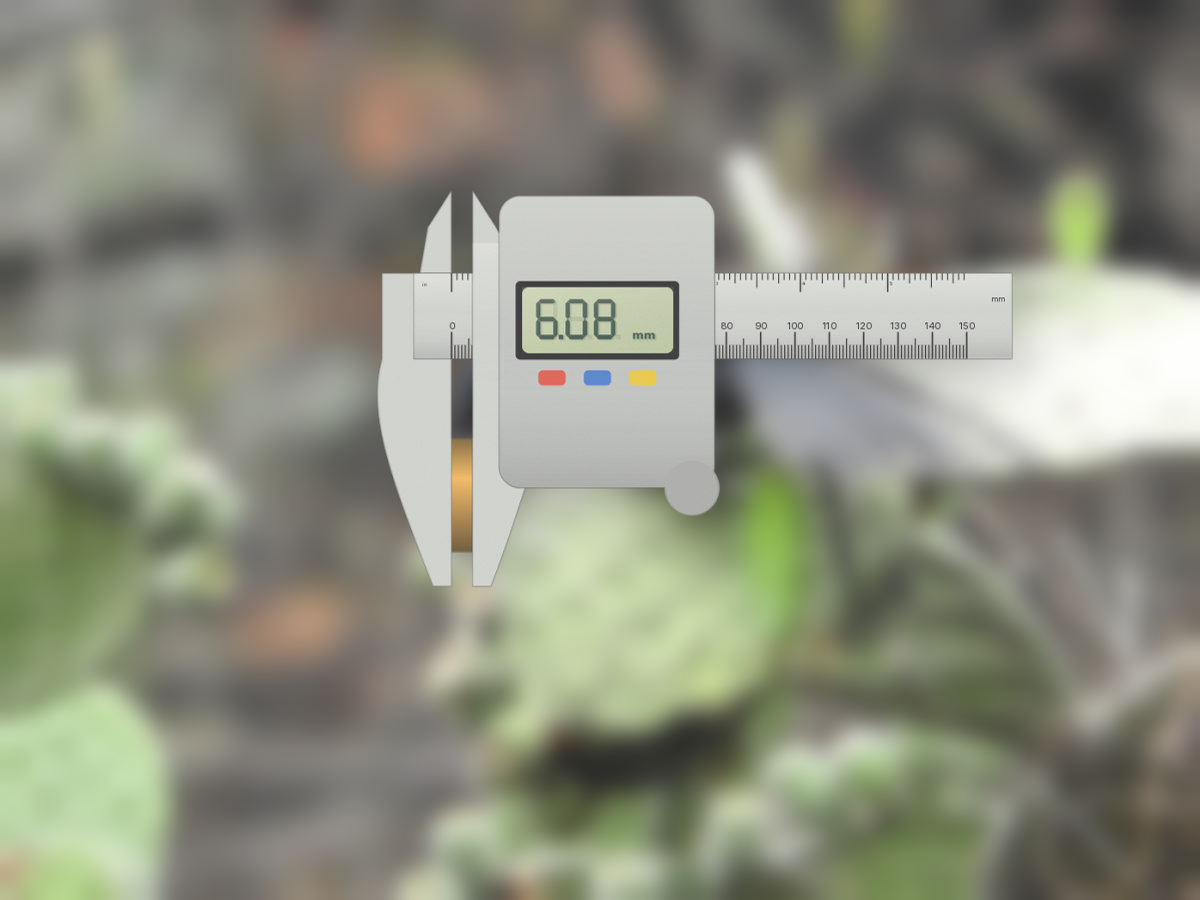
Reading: 6.08; mm
